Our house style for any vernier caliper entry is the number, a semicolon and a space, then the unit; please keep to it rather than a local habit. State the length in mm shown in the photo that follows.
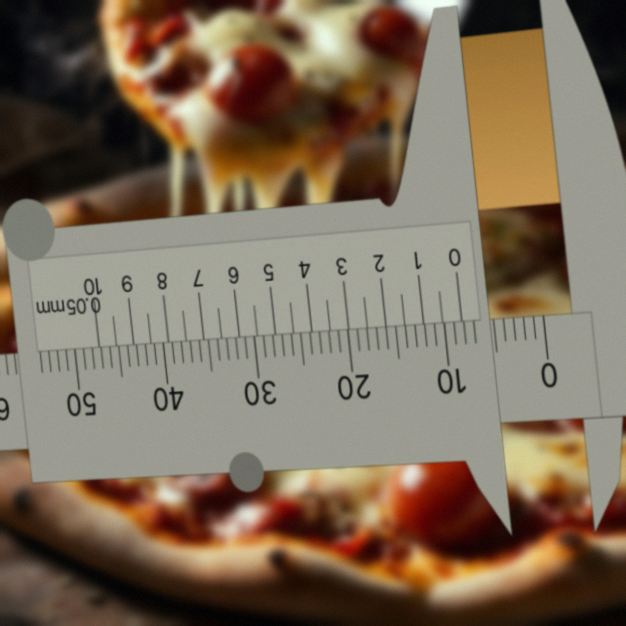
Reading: 8.2; mm
